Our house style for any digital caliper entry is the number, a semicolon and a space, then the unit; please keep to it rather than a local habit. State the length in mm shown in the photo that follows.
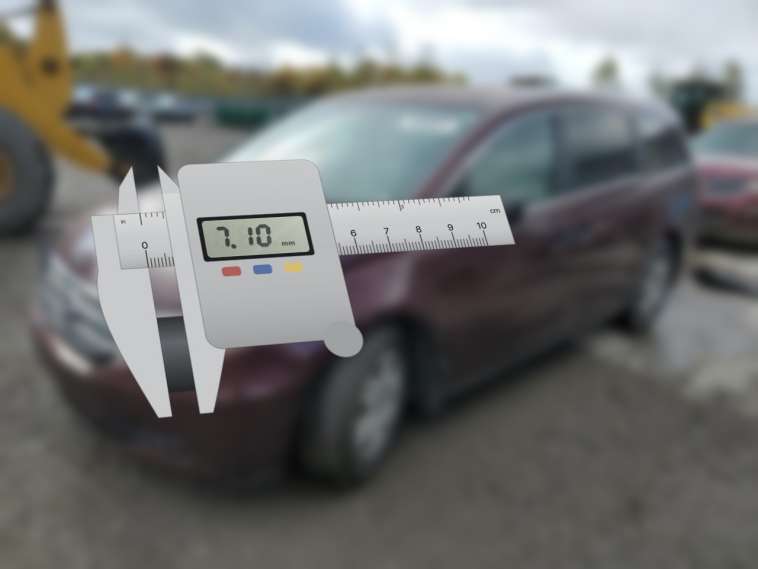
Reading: 7.10; mm
